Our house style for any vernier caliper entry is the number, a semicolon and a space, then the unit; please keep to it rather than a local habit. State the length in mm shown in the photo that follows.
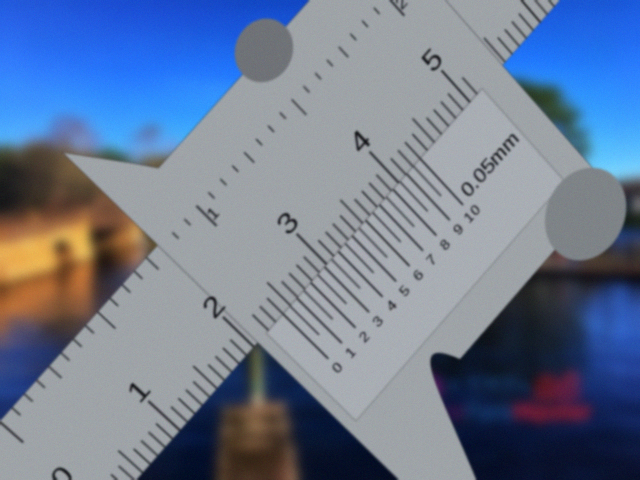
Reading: 24.0; mm
